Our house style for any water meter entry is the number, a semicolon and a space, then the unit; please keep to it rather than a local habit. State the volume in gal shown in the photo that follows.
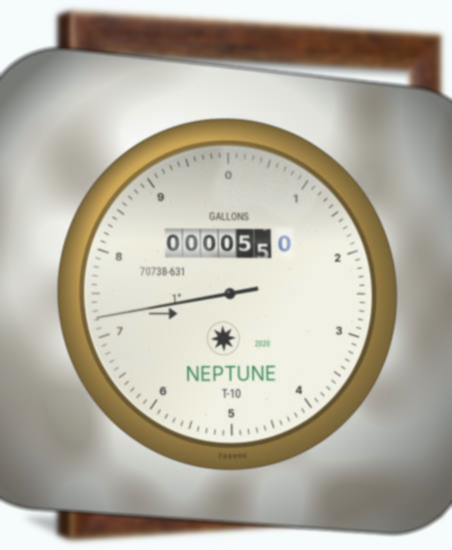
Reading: 547.2; gal
